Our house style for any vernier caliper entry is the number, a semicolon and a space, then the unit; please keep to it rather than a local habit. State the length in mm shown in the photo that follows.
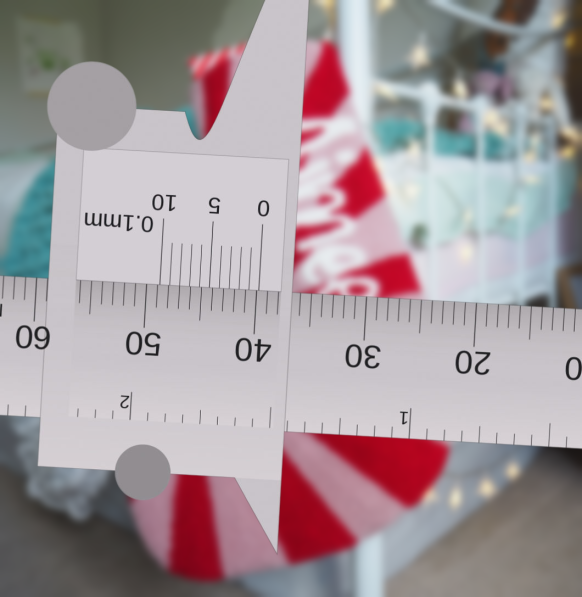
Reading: 39.8; mm
